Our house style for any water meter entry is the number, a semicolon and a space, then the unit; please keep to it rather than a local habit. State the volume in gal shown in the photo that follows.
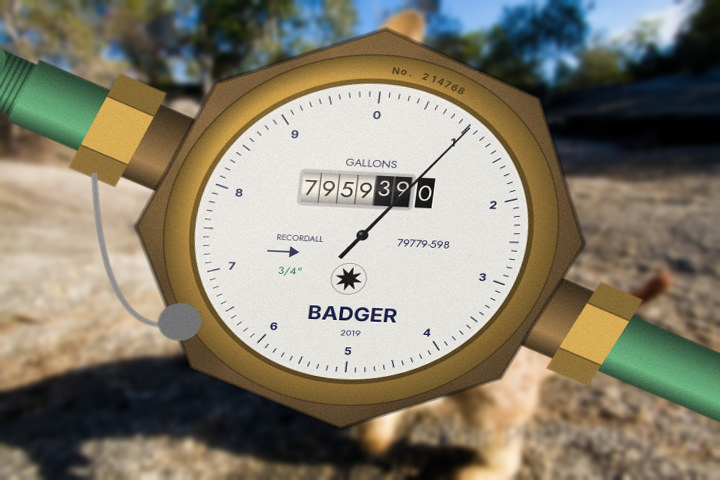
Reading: 7959391.0; gal
